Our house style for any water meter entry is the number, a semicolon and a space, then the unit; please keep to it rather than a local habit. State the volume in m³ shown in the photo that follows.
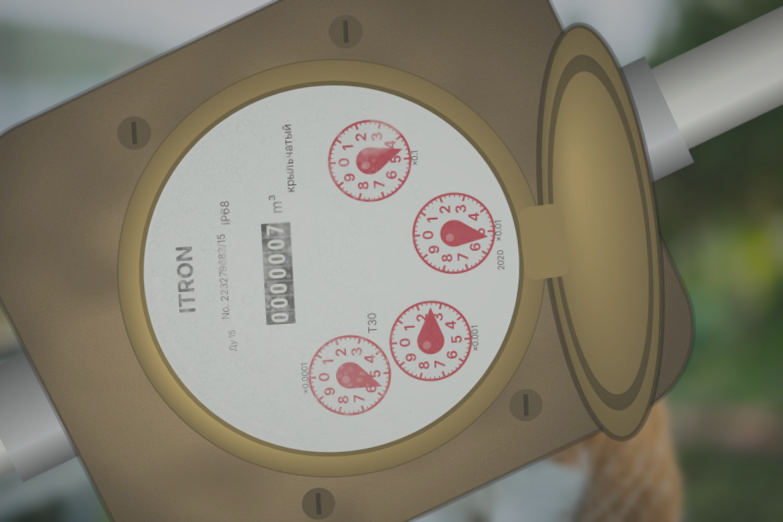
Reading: 7.4525; m³
